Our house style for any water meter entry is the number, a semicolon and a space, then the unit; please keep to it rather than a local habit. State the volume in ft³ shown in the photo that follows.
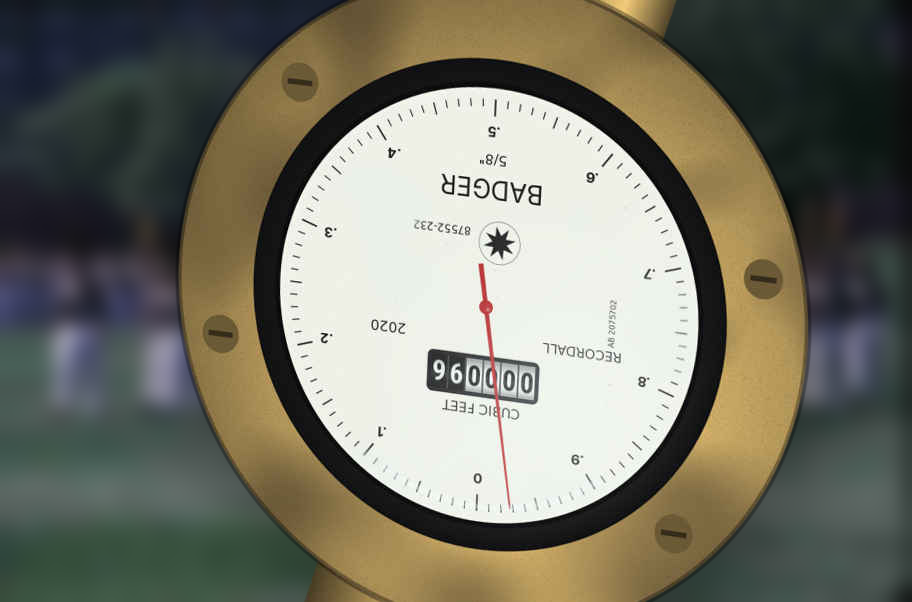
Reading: 95.97; ft³
